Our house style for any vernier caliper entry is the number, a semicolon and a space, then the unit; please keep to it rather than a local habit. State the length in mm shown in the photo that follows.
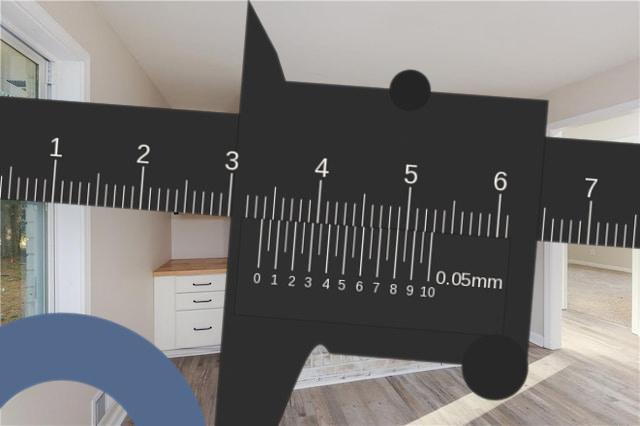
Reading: 33.8; mm
